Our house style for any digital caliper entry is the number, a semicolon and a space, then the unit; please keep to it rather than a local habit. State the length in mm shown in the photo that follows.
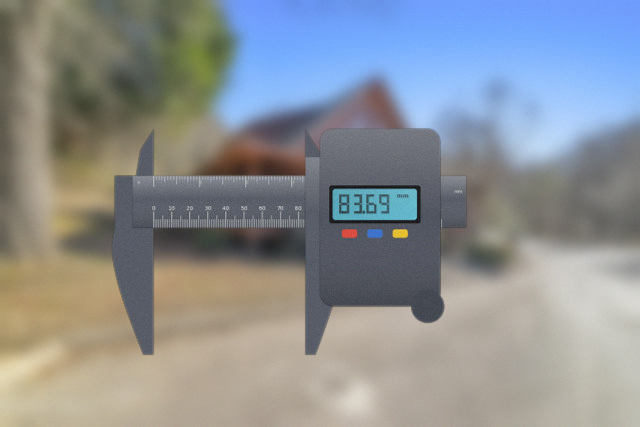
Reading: 83.69; mm
